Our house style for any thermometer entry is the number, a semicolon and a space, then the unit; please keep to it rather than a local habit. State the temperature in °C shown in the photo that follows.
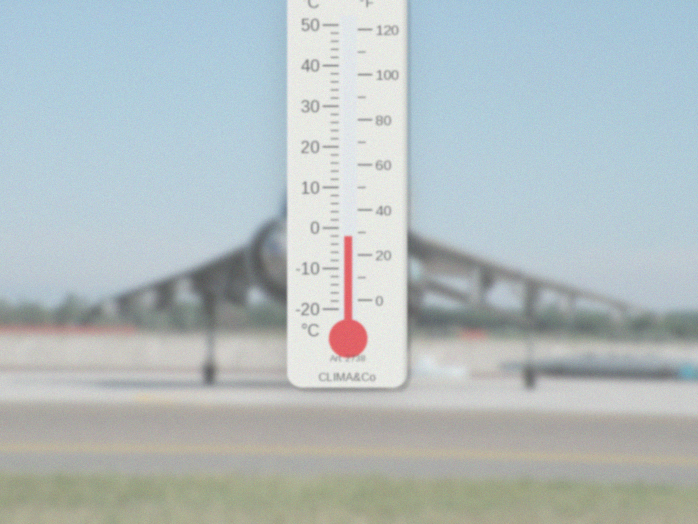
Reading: -2; °C
